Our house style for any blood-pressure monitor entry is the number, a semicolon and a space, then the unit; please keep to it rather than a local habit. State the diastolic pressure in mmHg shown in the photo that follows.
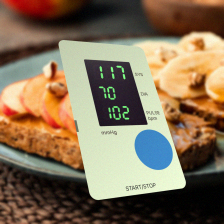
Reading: 70; mmHg
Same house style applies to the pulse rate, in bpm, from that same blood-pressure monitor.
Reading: 102; bpm
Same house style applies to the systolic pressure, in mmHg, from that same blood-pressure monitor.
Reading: 117; mmHg
